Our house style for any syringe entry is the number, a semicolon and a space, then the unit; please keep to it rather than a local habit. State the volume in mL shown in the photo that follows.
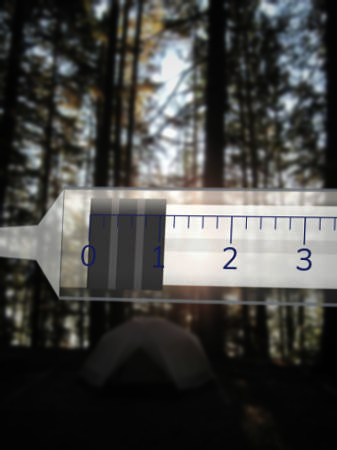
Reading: 0; mL
